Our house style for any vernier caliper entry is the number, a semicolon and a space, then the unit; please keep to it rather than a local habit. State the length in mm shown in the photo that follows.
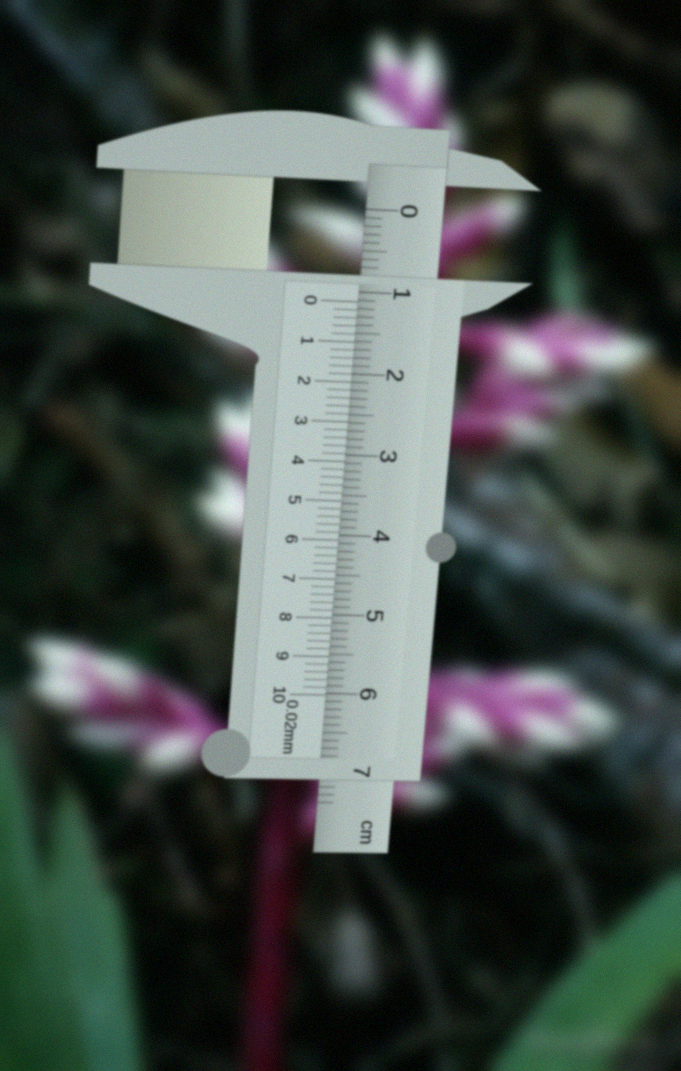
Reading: 11.2; mm
